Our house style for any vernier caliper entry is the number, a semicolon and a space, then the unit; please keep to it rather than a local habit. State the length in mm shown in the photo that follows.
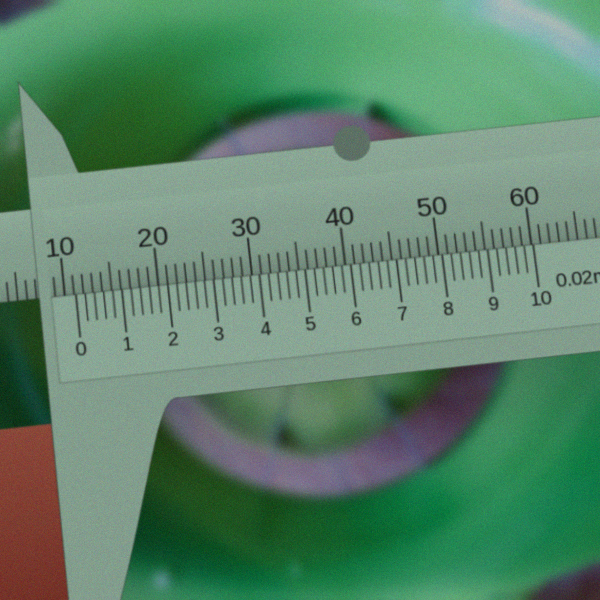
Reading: 11.2; mm
